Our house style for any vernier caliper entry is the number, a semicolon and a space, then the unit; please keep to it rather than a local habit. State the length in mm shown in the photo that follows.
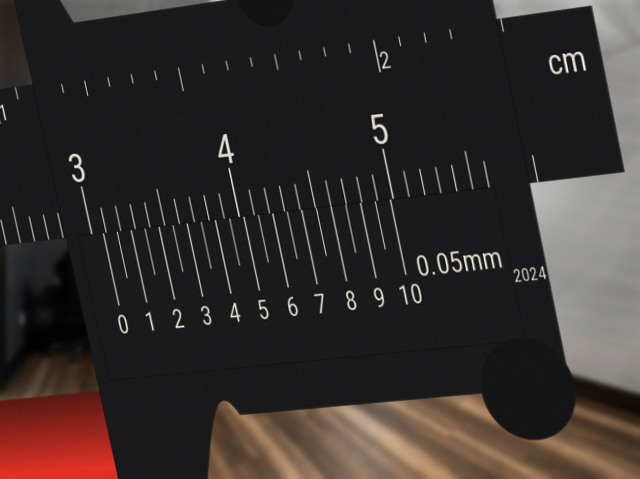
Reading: 30.8; mm
